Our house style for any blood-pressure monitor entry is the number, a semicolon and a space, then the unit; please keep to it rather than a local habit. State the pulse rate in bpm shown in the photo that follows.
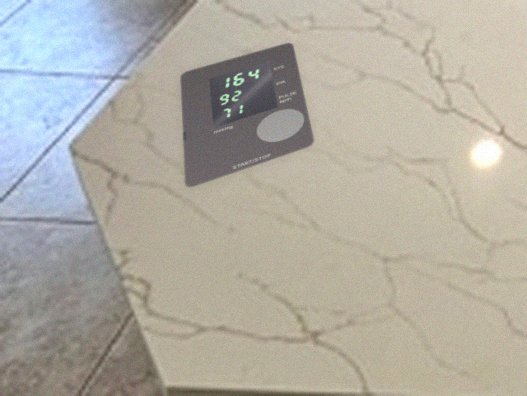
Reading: 71; bpm
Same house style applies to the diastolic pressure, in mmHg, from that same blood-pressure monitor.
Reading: 92; mmHg
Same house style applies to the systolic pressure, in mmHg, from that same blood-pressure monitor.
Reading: 164; mmHg
